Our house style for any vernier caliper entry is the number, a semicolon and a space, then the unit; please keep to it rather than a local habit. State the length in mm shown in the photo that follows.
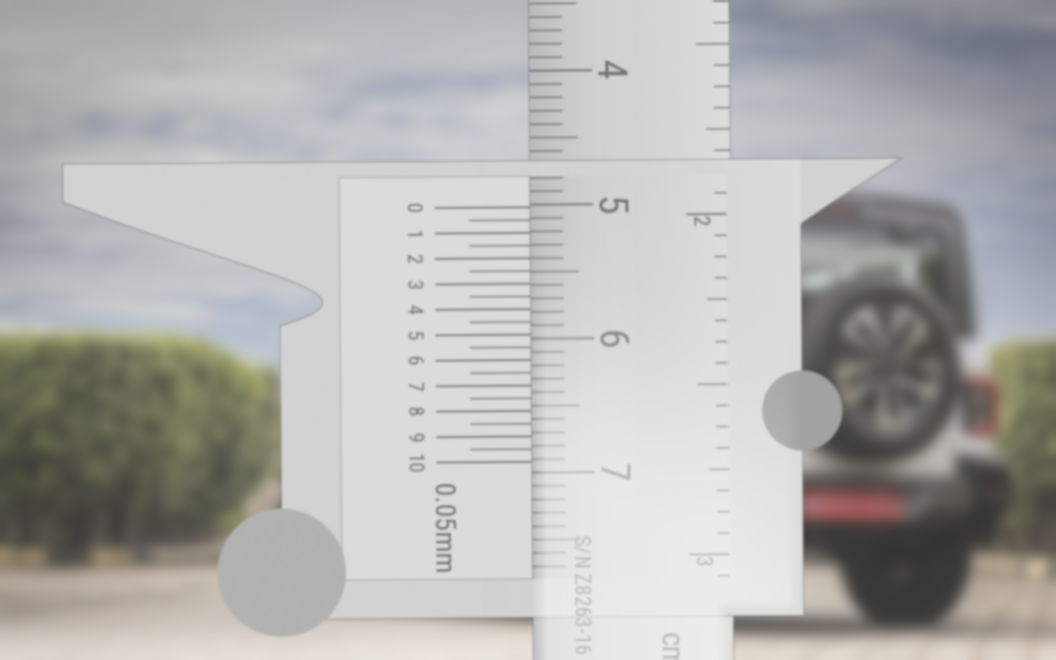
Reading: 50.2; mm
